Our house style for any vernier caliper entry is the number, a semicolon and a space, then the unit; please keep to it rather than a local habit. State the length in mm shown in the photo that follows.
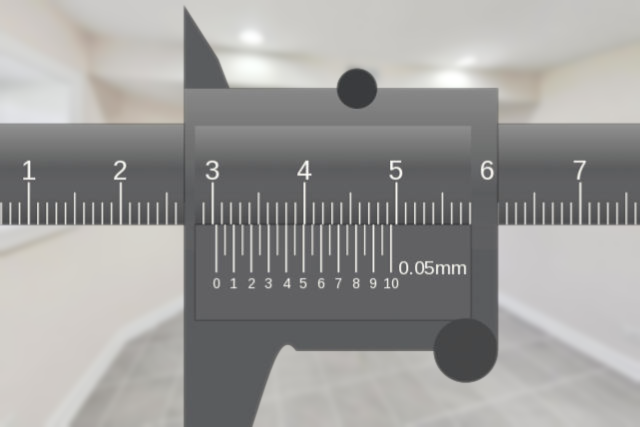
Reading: 30.4; mm
